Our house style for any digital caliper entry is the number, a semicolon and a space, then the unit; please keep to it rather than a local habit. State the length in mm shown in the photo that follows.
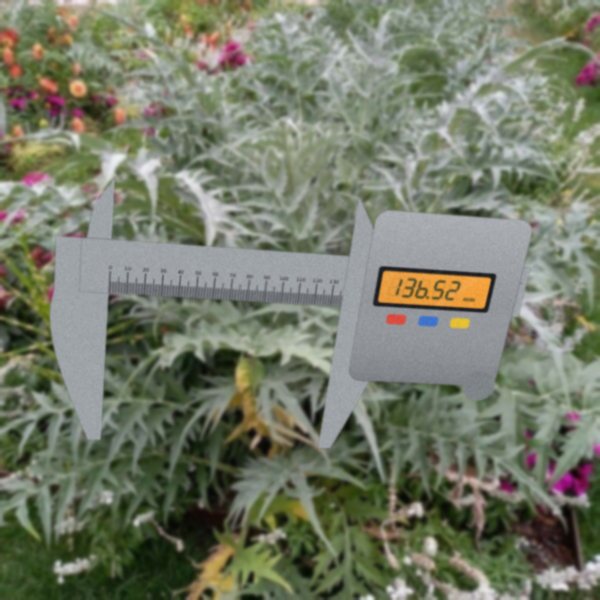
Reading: 136.52; mm
